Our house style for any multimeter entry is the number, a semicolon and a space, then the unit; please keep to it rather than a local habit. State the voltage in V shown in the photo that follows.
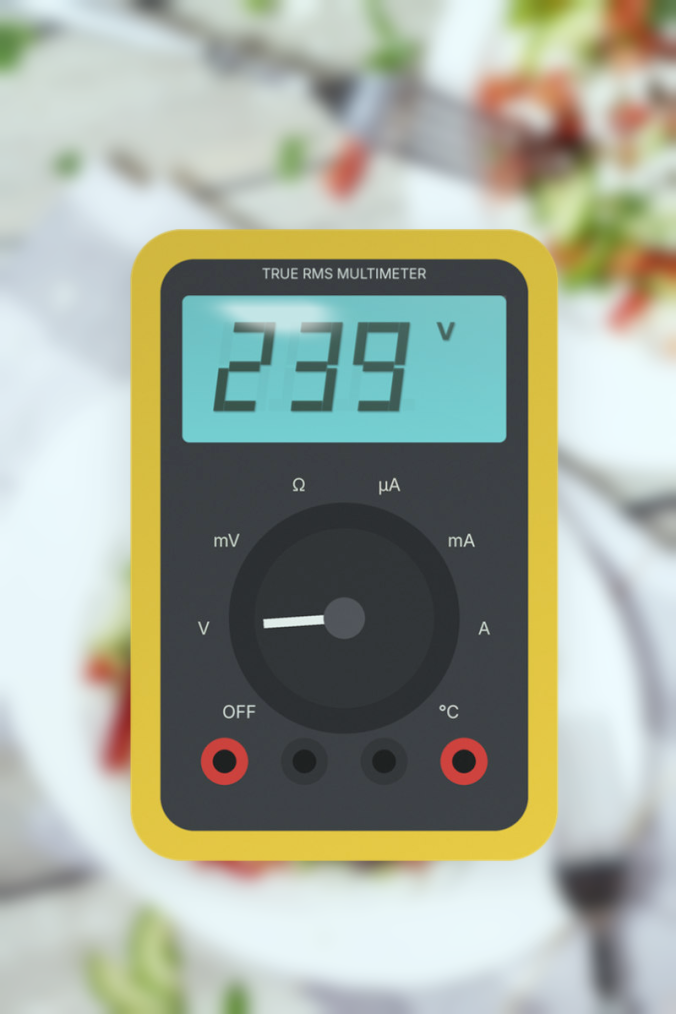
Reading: 239; V
